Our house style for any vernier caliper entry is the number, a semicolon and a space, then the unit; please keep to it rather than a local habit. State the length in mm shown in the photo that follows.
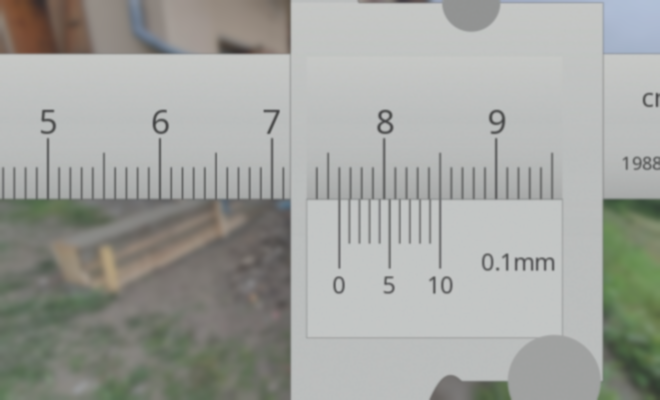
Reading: 76.0; mm
